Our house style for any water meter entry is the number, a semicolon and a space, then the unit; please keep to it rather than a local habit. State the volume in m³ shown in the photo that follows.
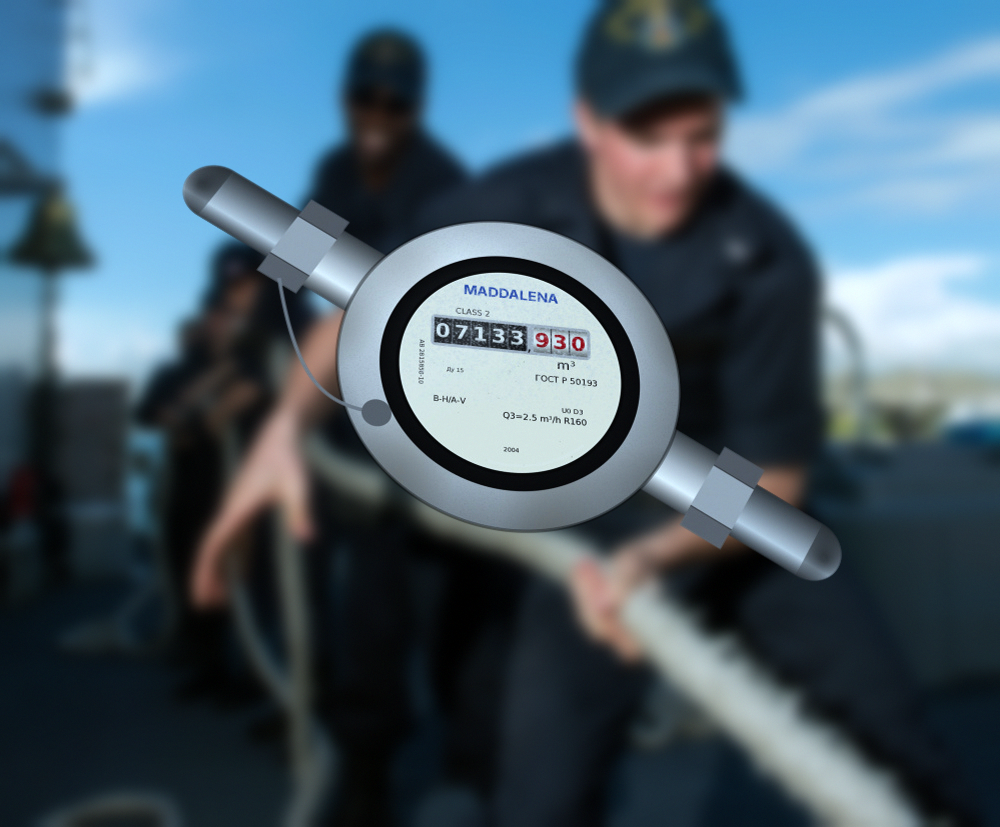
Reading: 7133.930; m³
